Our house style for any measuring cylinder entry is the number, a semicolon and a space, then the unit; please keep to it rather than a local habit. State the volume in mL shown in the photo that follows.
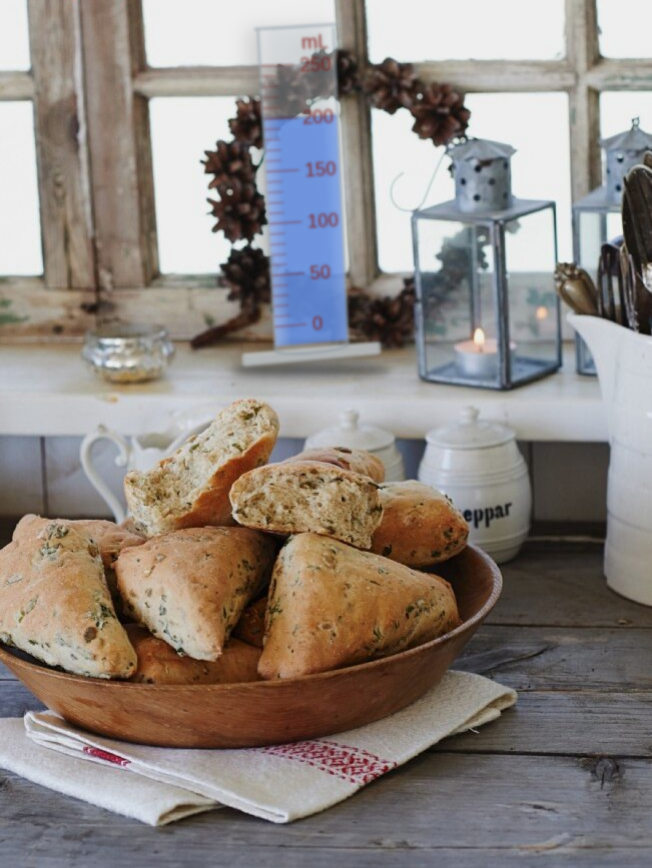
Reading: 200; mL
